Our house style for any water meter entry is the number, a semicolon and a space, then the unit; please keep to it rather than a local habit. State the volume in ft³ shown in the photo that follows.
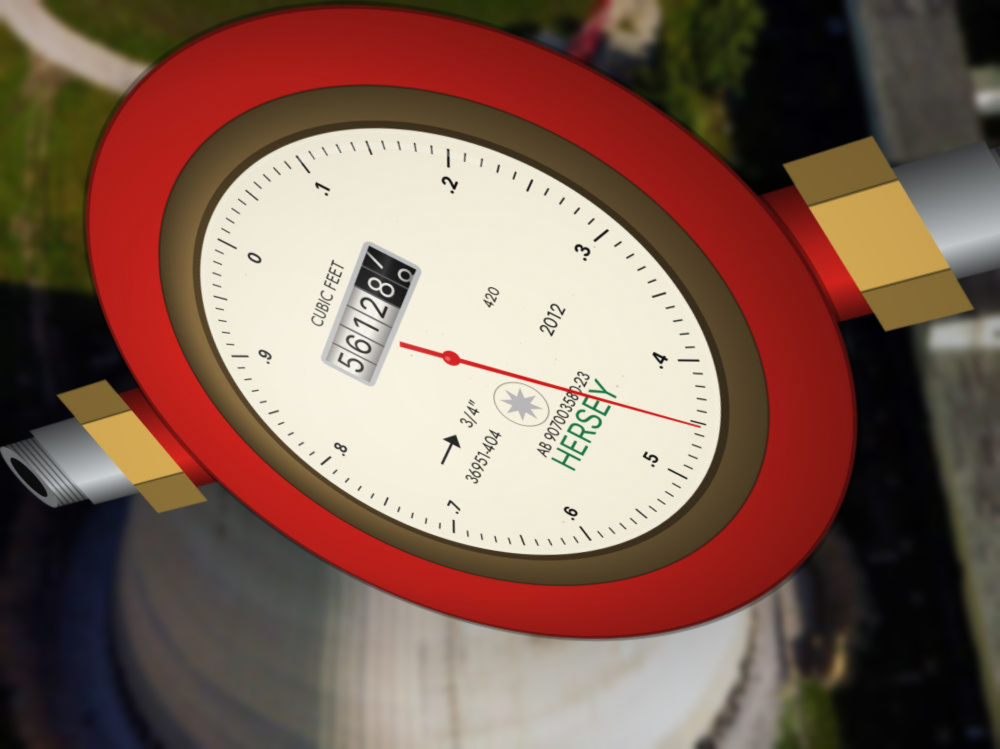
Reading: 561287.45; ft³
